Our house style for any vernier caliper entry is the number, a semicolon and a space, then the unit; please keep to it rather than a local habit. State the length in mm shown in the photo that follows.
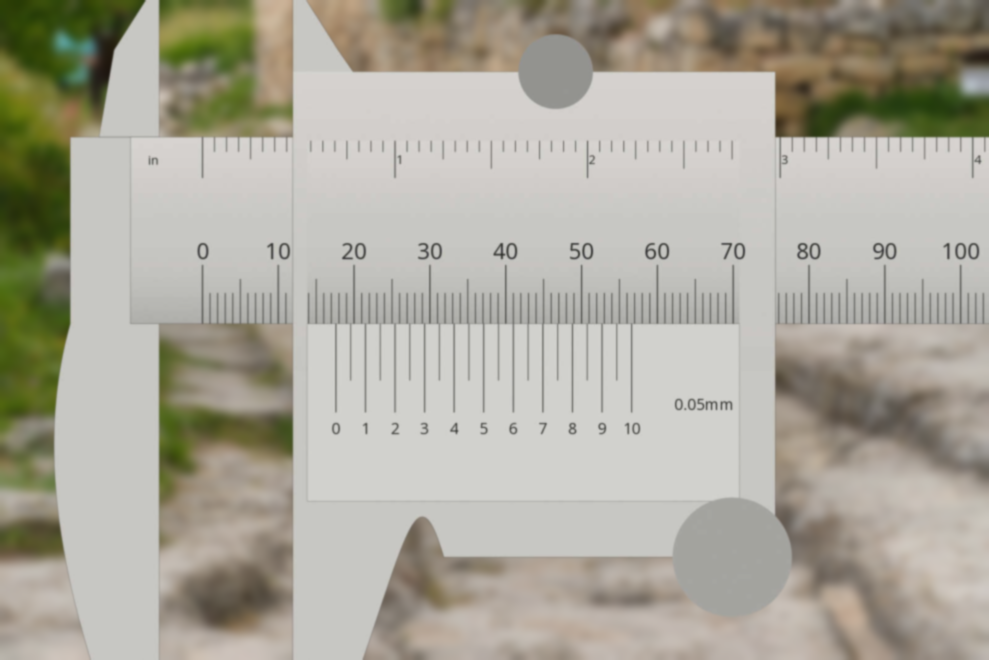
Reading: 17.6; mm
